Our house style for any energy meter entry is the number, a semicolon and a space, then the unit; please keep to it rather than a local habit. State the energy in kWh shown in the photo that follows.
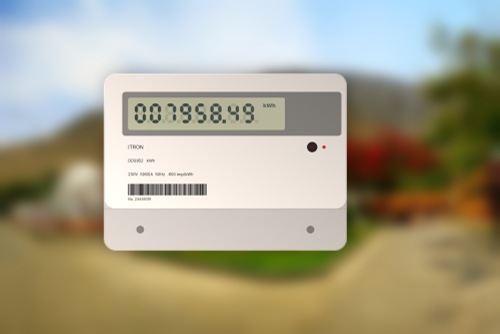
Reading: 7958.49; kWh
